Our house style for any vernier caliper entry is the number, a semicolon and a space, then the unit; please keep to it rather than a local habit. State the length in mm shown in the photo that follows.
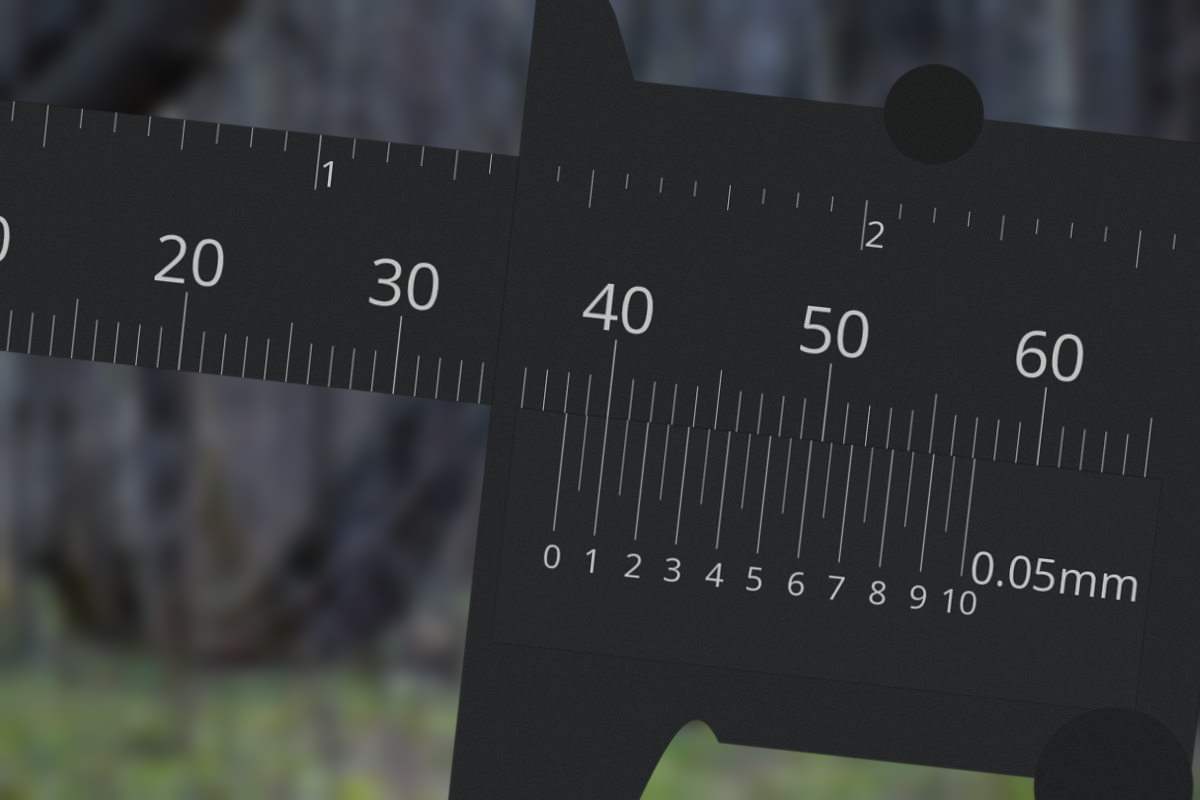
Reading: 38.1; mm
